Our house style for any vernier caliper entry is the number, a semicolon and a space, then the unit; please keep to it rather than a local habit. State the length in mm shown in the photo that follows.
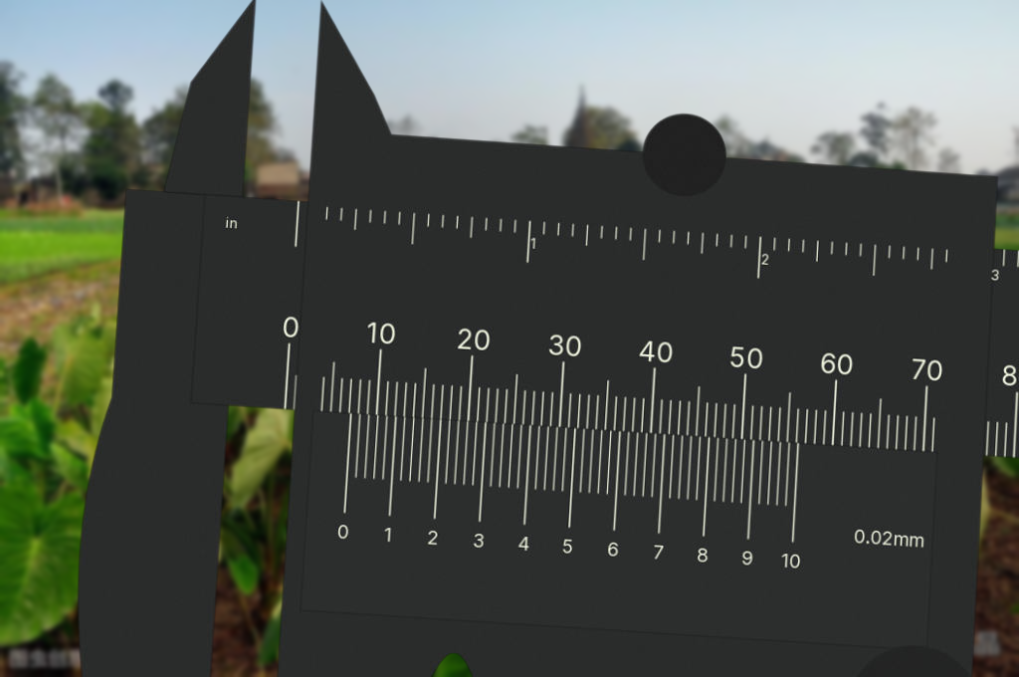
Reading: 7.2; mm
